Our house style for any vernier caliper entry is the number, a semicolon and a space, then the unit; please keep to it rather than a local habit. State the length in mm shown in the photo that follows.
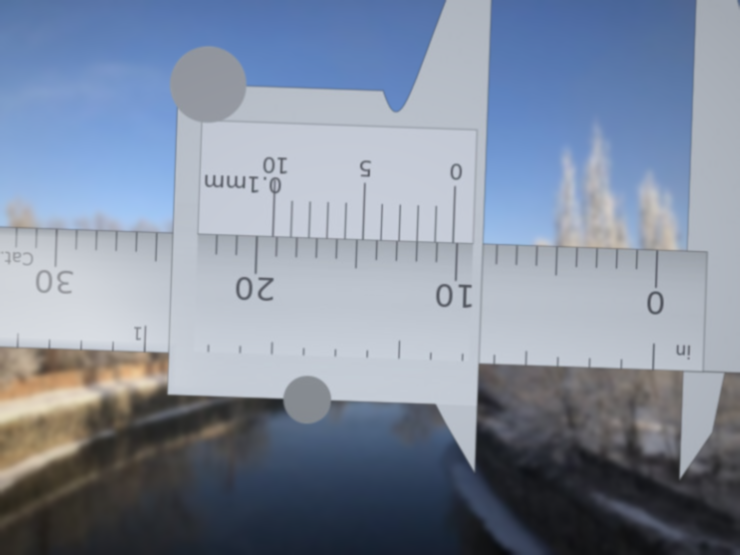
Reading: 10.2; mm
